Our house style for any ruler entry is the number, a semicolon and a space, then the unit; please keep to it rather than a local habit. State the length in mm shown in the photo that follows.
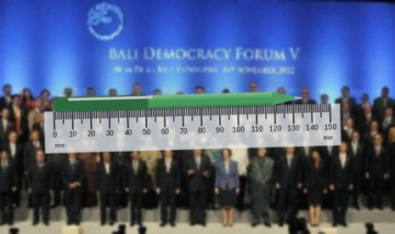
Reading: 135; mm
